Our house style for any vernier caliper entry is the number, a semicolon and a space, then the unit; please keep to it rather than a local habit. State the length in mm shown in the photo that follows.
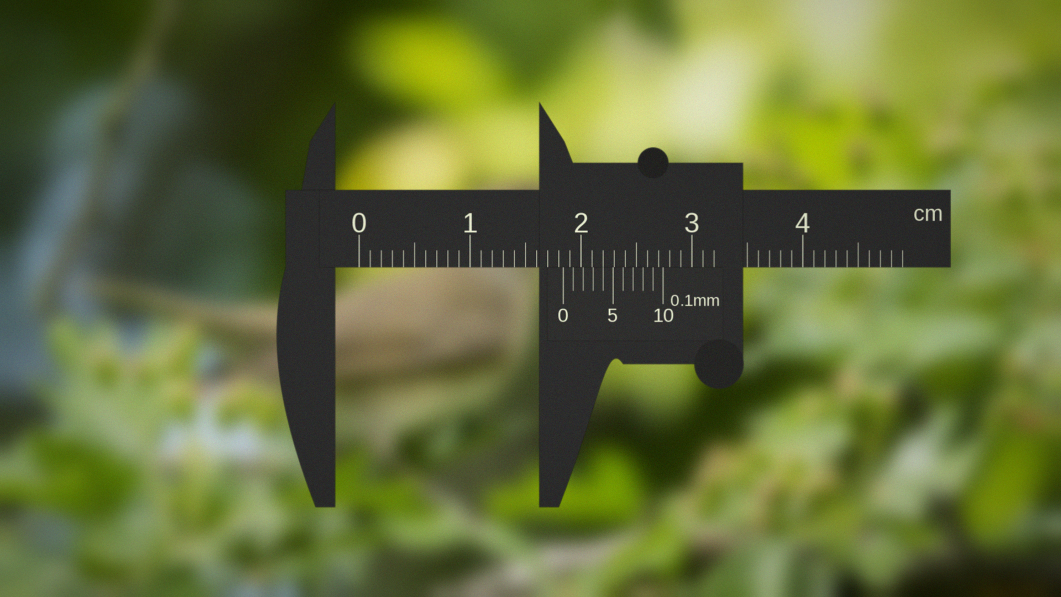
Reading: 18.4; mm
